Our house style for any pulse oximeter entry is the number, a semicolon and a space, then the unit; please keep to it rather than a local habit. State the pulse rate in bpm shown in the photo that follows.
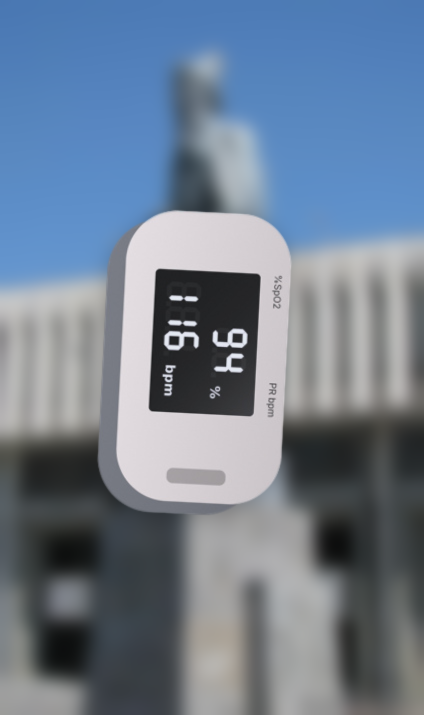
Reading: 116; bpm
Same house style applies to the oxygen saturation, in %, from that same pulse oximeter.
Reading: 94; %
